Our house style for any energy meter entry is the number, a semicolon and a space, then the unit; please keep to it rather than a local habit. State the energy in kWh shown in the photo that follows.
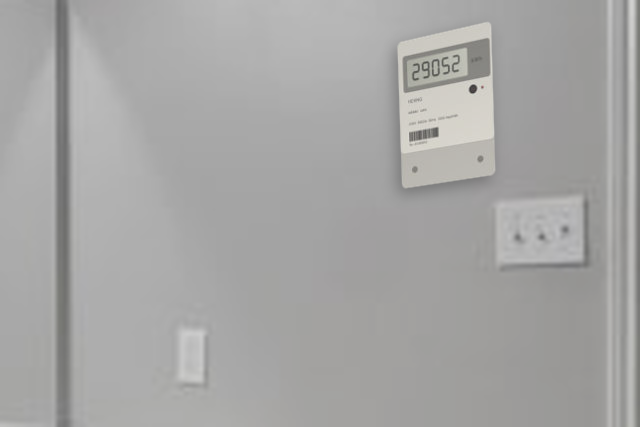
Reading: 29052; kWh
